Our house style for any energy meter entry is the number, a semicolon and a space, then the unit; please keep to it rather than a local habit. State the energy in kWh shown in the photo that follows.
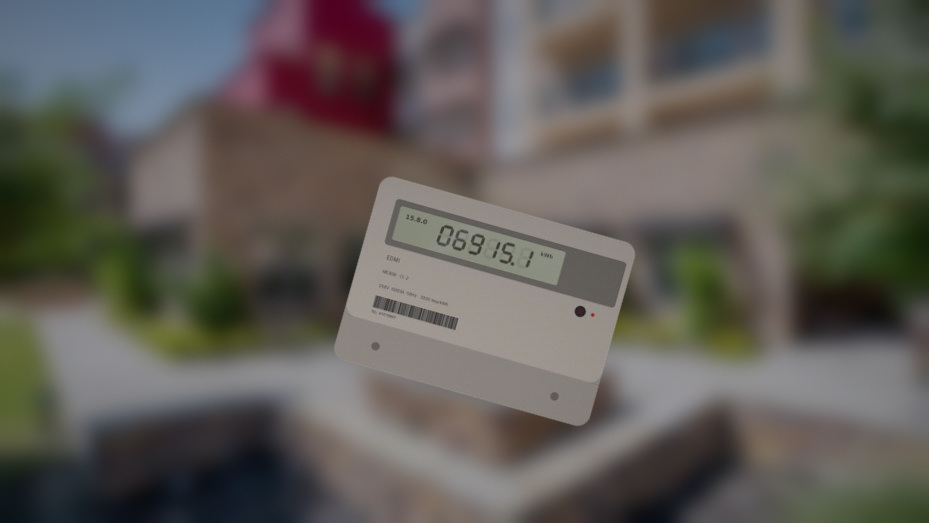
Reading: 6915.1; kWh
